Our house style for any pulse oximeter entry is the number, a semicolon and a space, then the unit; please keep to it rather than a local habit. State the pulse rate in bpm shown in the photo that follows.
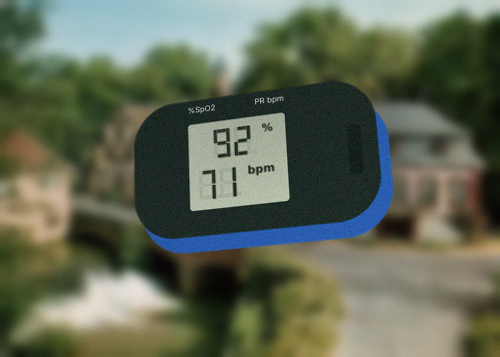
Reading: 71; bpm
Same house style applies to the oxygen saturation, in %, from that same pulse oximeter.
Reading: 92; %
